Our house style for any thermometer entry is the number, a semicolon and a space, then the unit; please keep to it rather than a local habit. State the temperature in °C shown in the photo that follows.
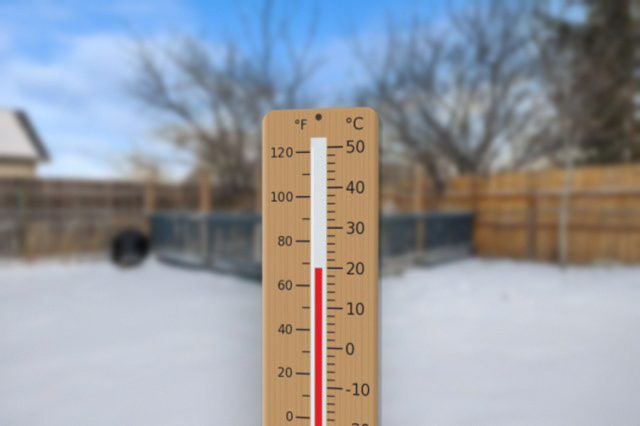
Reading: 20; °C
